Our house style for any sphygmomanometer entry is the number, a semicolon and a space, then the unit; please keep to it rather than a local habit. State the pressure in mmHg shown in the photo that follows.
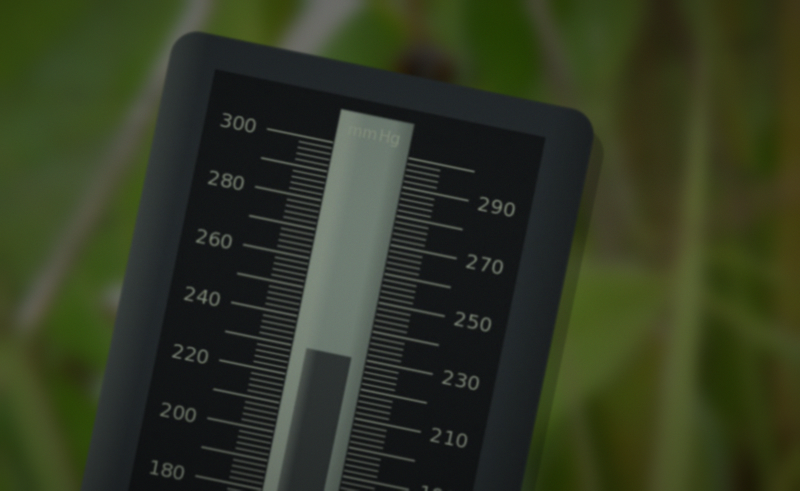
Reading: 230; mmHg
